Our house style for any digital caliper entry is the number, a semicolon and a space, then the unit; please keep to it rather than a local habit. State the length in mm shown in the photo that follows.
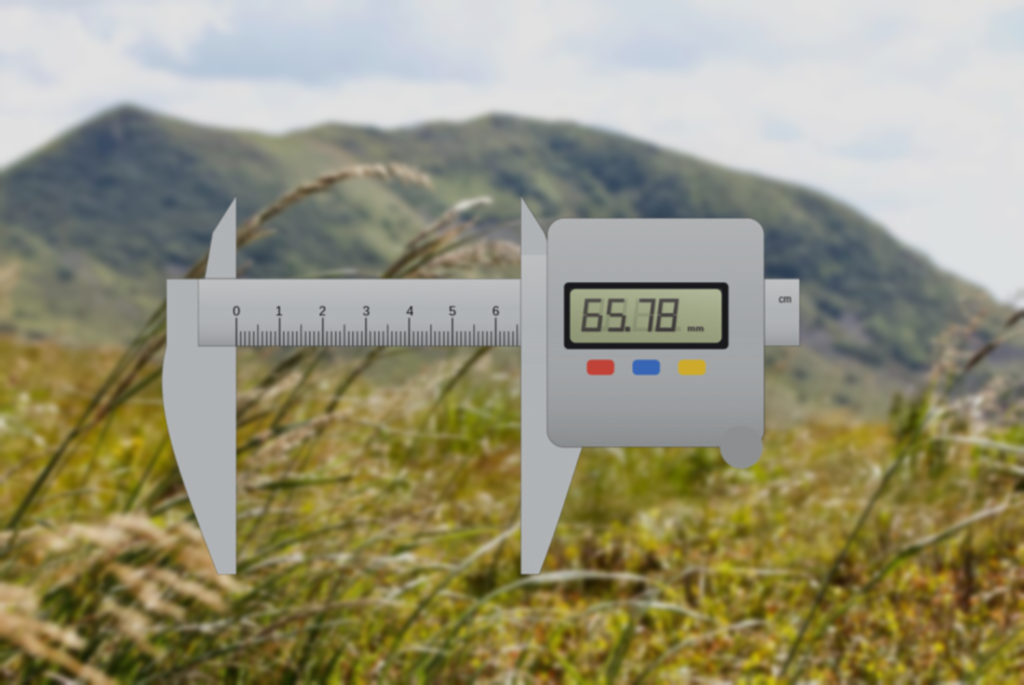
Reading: 65.78; mm
